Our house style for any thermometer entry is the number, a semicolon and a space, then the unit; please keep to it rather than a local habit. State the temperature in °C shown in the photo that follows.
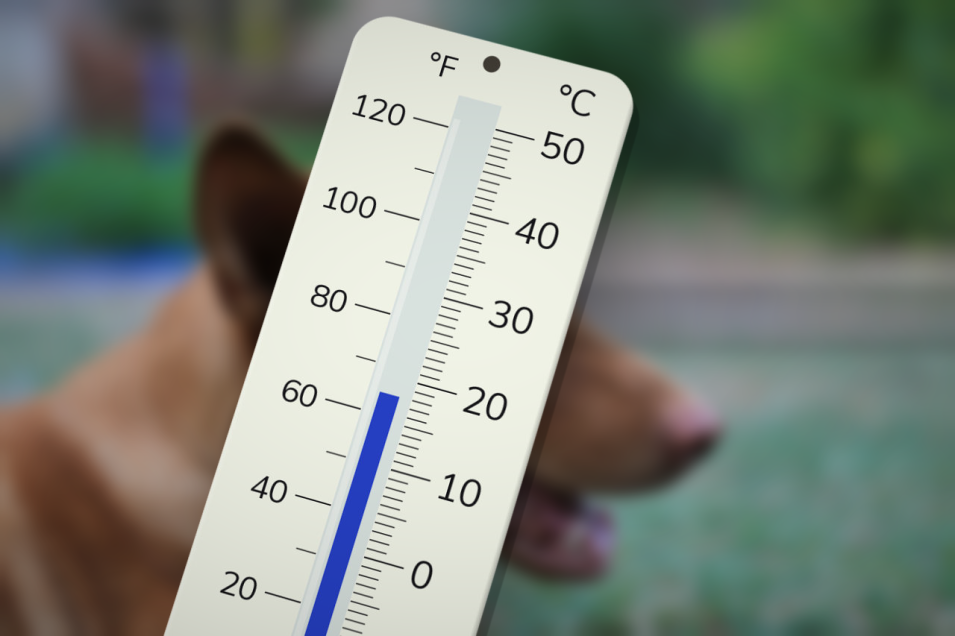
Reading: 18; °C
